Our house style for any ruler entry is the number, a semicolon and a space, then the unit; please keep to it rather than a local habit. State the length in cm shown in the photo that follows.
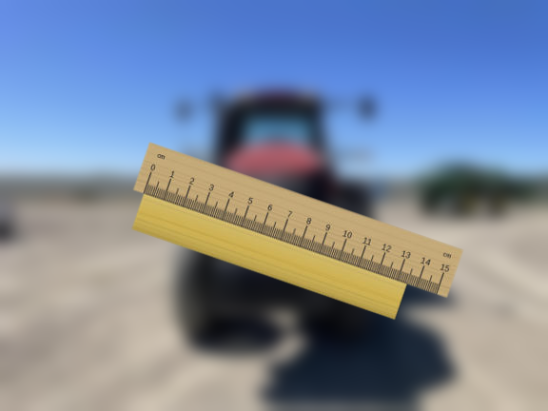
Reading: 13.5; cm
